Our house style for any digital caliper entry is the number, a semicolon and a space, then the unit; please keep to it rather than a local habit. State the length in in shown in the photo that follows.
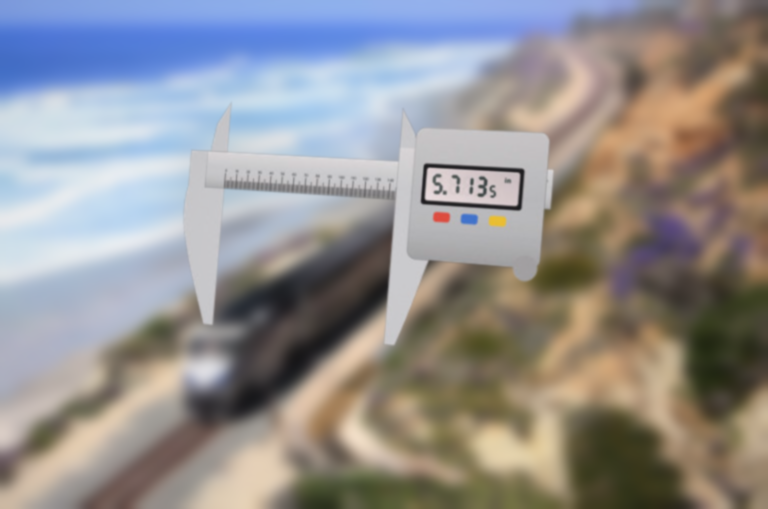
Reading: 5.7135; in
